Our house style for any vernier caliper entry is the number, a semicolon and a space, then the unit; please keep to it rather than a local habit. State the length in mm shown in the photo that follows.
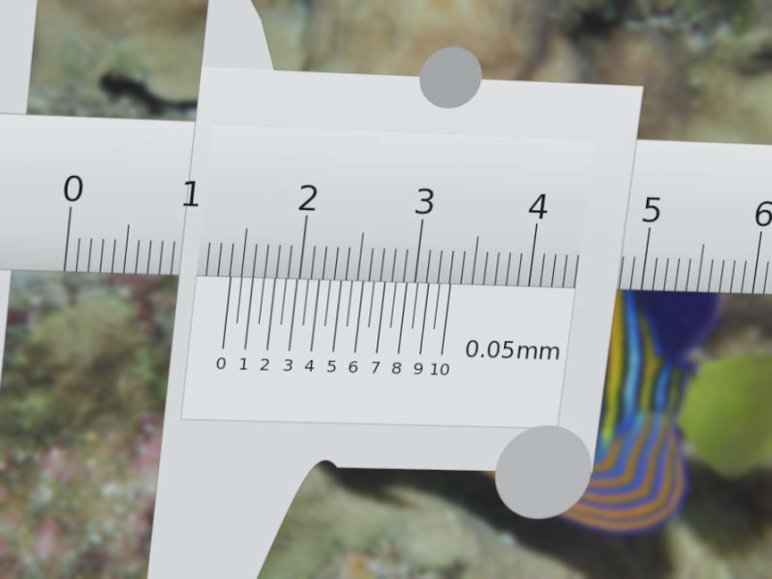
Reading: 14.1; mm
